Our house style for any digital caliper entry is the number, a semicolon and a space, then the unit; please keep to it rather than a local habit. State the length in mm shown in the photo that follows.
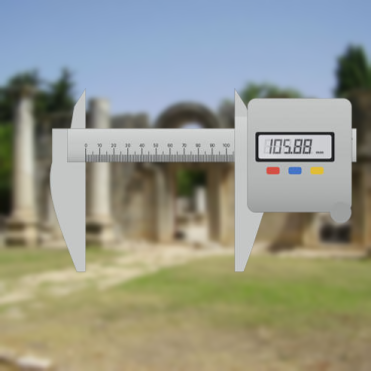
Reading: 105.88; mm
